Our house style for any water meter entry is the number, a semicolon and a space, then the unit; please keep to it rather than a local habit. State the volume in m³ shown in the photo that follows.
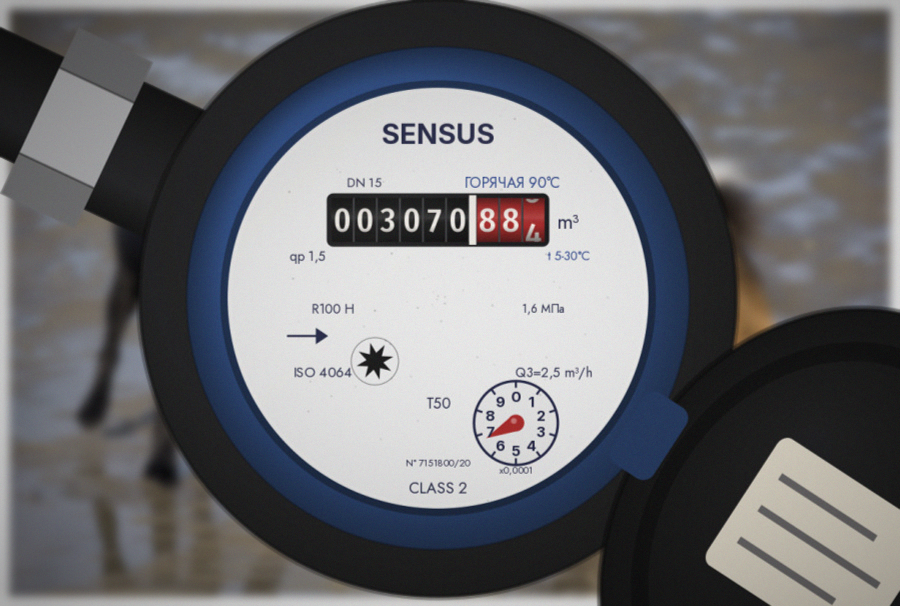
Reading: 3070.8836; m³
